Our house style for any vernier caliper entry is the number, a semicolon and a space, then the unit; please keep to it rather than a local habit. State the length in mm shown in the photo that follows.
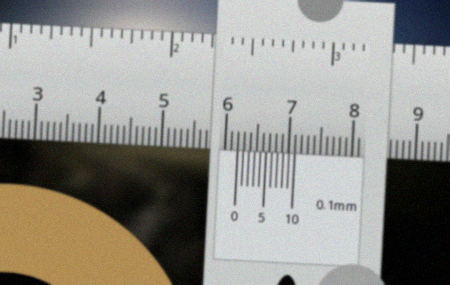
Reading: 62.0; mm
